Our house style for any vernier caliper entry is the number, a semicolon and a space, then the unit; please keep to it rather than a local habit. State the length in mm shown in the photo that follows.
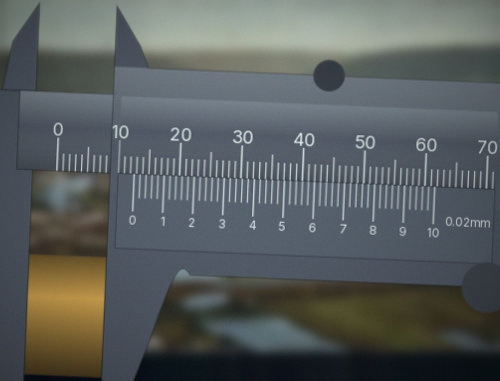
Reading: 12.6; mm
